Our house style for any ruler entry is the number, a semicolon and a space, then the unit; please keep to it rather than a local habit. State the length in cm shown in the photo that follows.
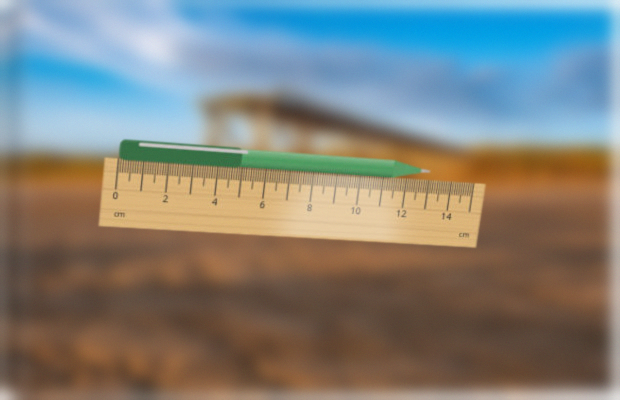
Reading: 13; cm
